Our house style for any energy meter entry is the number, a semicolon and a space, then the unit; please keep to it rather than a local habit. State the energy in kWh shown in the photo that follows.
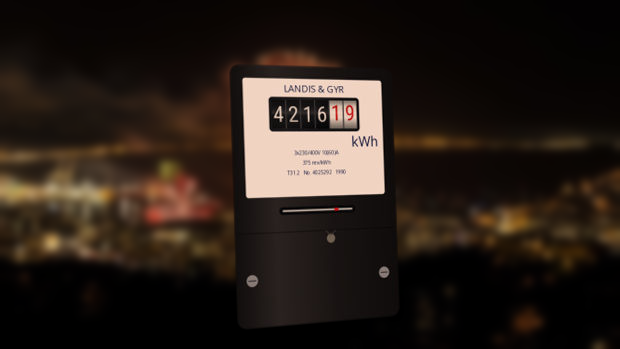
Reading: 4216.19; kWh
